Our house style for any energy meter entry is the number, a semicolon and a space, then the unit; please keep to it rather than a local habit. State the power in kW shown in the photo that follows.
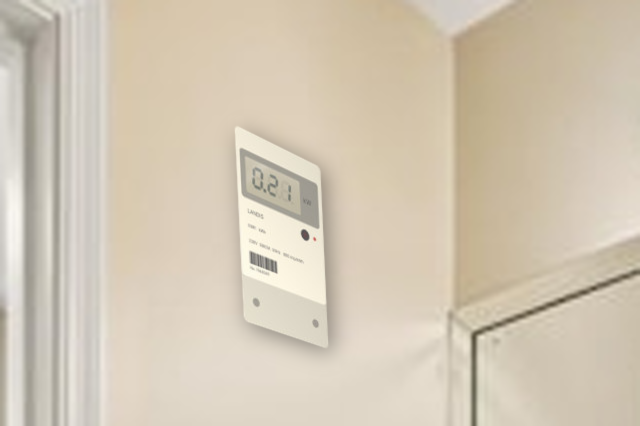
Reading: 0.21; kW
